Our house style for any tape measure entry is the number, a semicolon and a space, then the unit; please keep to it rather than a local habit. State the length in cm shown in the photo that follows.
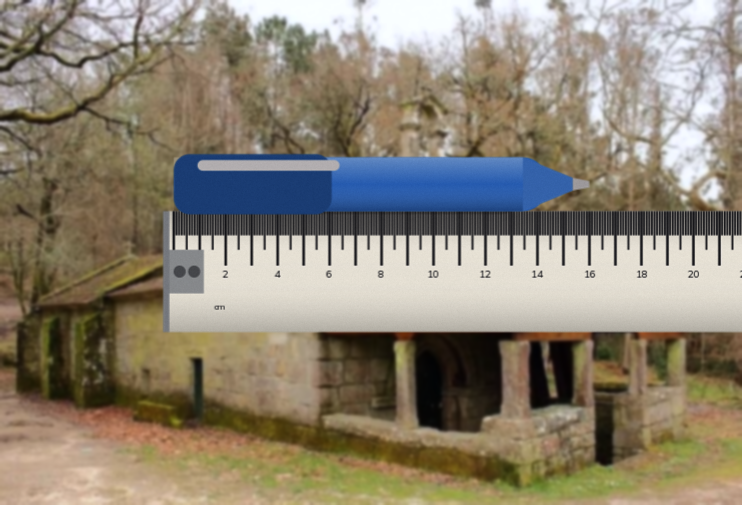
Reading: 16; cm
